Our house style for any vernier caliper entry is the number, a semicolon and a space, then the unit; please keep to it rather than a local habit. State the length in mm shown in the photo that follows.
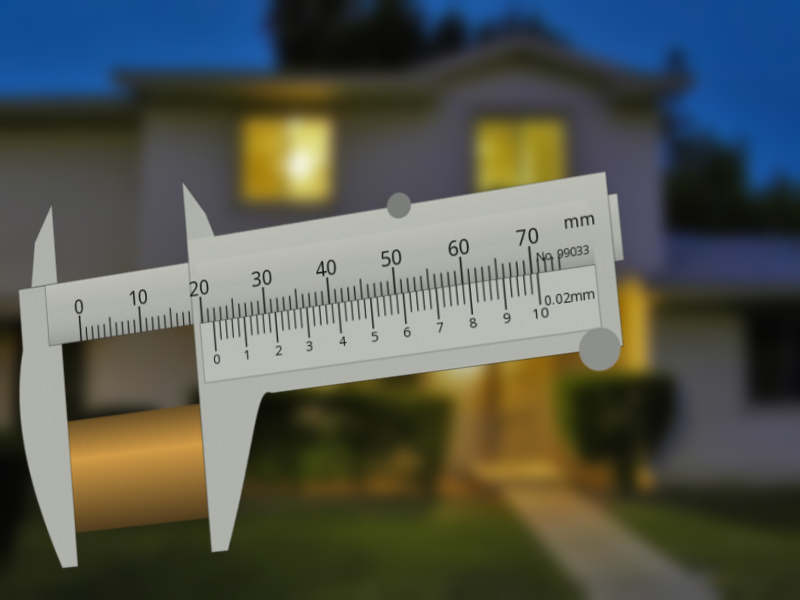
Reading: 21.8; mm
